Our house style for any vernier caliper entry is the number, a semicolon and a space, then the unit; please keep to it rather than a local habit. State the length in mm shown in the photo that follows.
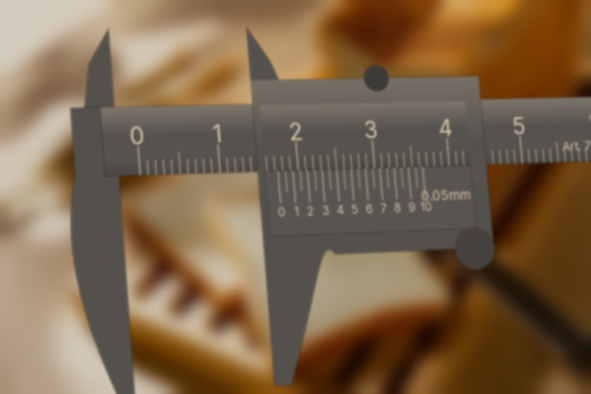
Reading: 17.4; mm
